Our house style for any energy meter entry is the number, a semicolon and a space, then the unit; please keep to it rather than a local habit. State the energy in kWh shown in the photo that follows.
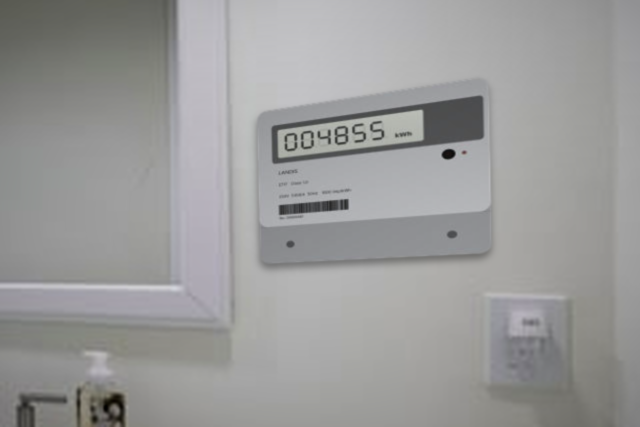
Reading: 4855; kWh
